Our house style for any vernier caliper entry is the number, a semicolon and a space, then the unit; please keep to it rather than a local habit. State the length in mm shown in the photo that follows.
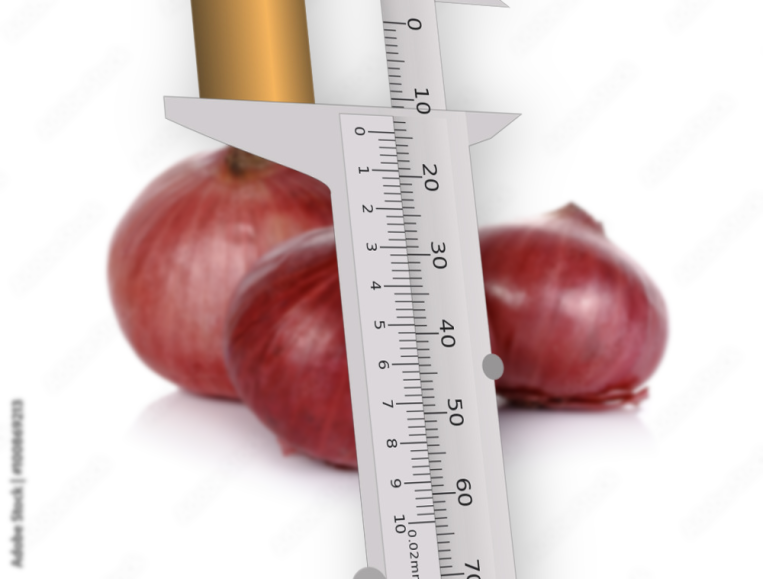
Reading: 14.4; mm
